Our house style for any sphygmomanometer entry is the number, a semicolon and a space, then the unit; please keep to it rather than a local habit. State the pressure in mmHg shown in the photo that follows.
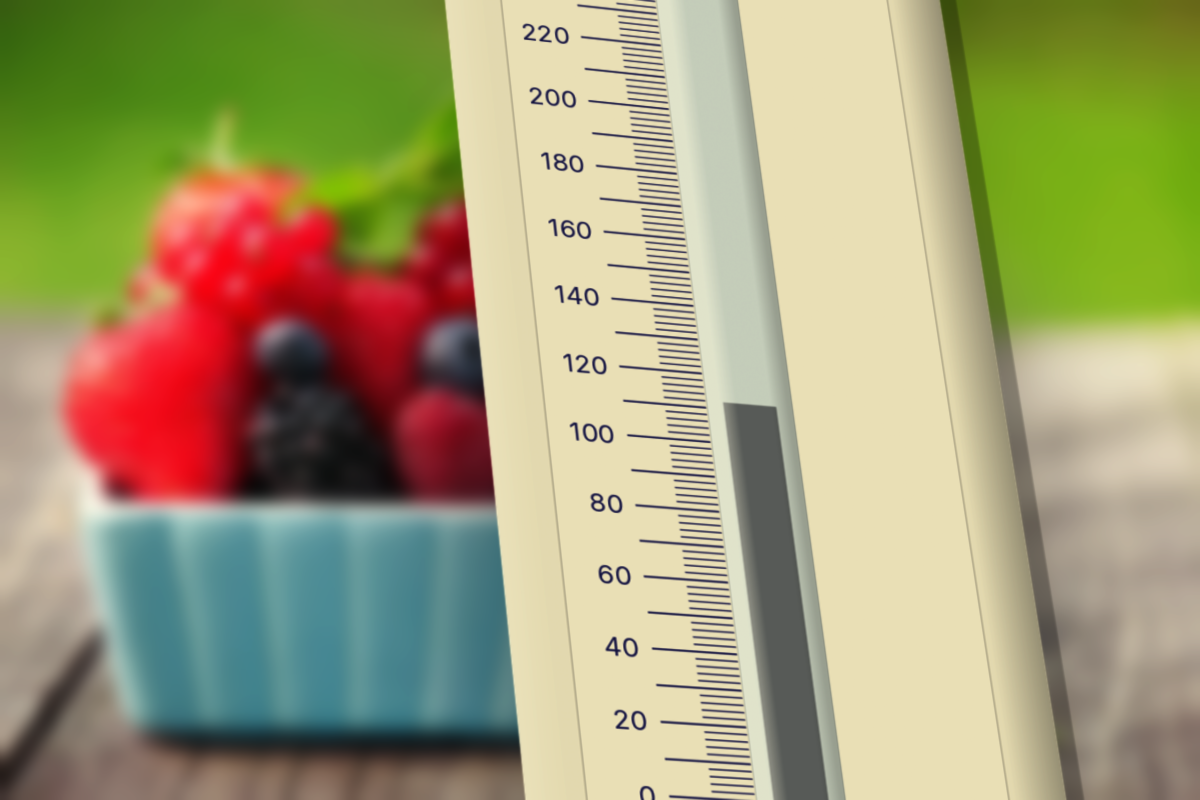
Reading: 112; mmHg
